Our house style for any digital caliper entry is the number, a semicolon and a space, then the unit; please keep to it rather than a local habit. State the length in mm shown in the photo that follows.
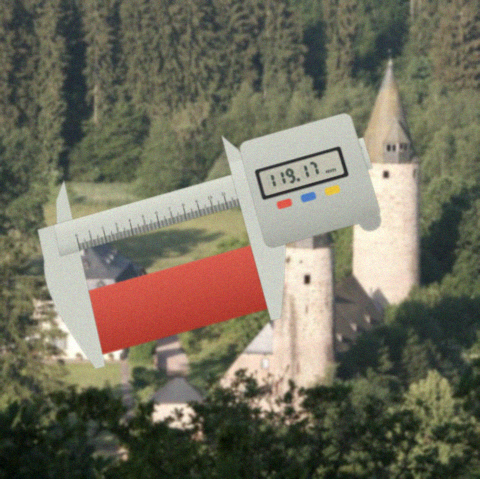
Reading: 119.17; mm
